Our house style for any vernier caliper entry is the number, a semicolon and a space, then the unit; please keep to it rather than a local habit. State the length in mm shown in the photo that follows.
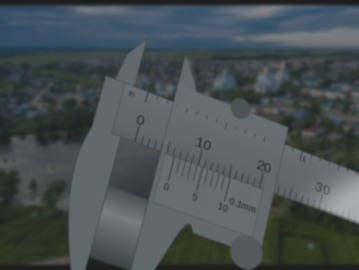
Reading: 6.2; mm
